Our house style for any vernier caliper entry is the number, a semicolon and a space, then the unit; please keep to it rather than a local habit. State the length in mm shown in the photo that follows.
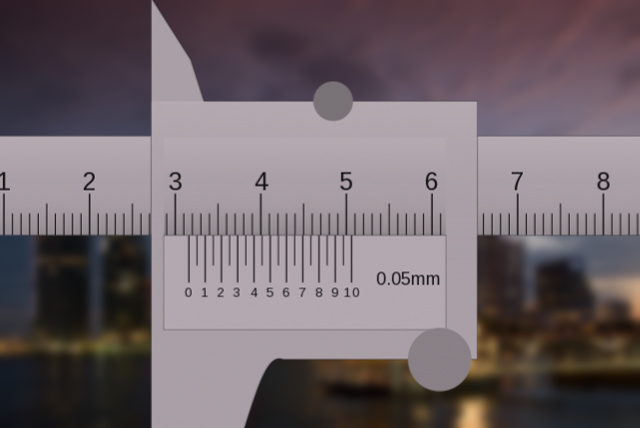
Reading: 31.6; mm
